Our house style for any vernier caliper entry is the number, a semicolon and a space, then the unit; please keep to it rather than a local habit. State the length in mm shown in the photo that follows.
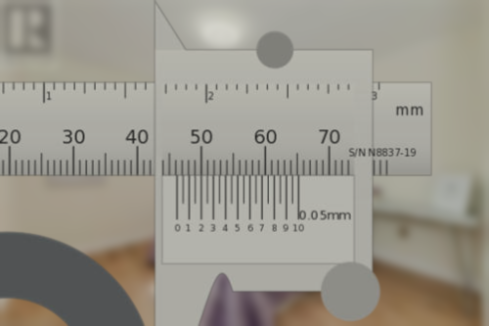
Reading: 46.2; mm
